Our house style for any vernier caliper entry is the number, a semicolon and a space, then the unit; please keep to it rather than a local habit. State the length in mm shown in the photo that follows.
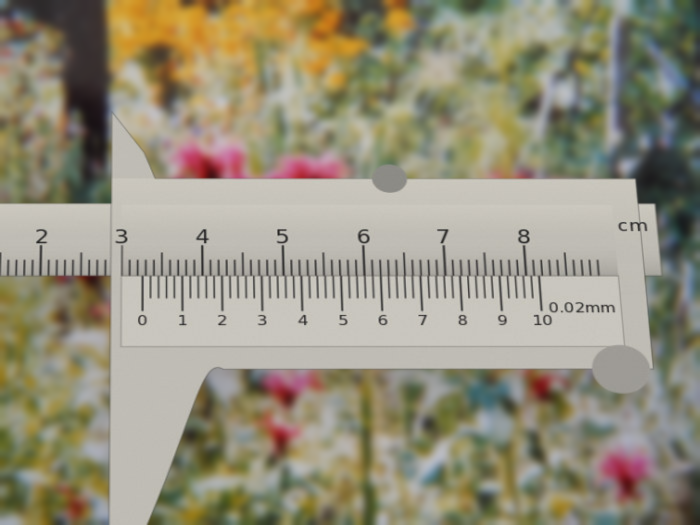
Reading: 32.6; mm
